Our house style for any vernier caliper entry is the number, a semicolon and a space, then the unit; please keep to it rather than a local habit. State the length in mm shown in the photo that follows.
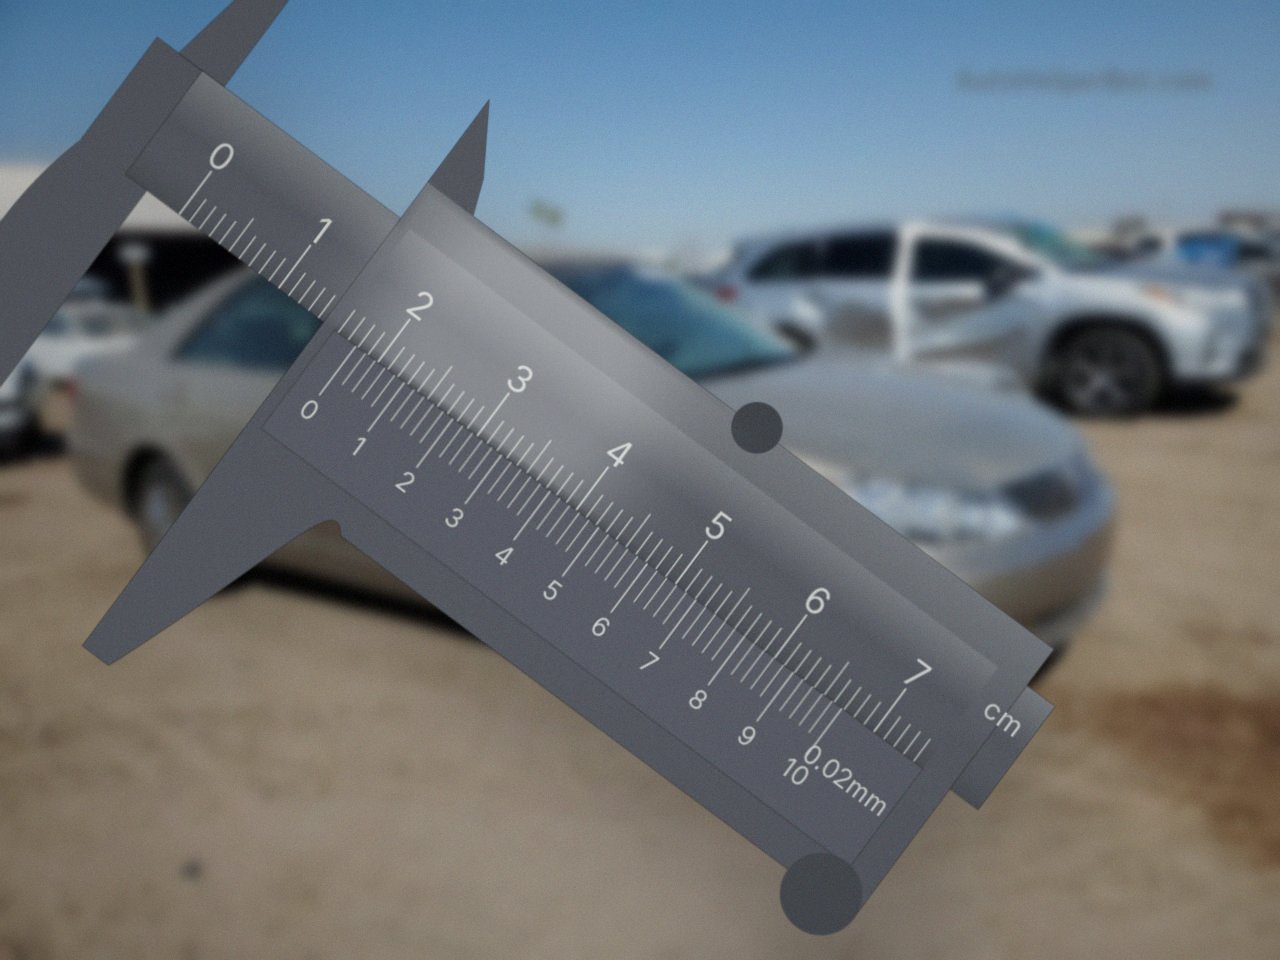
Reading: 17.8; mm
